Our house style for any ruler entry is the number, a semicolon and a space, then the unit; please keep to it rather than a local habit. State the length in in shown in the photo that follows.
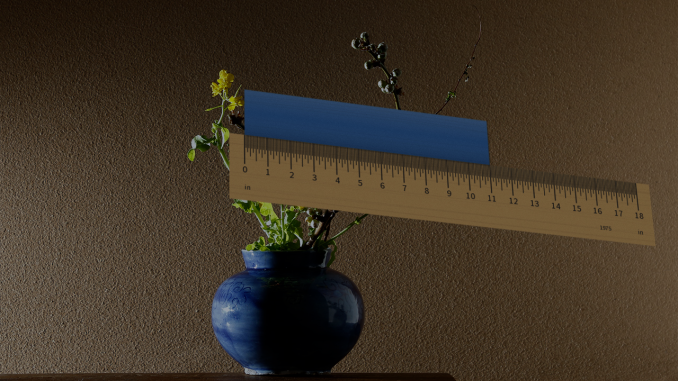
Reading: 11; in
